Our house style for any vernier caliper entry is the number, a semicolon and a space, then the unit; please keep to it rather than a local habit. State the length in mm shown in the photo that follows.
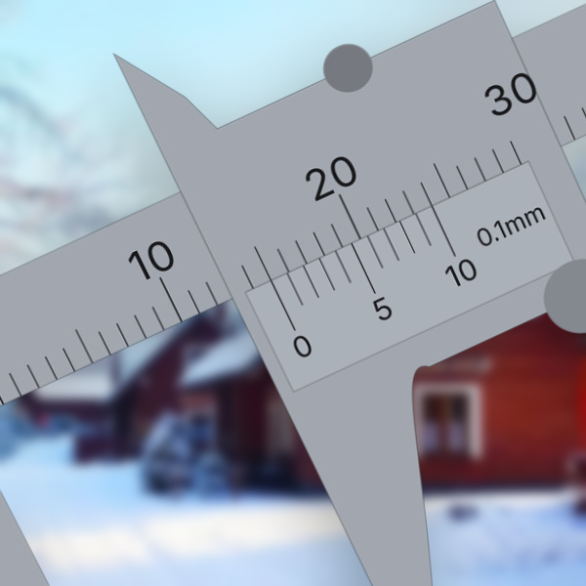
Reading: 15.0; mm
